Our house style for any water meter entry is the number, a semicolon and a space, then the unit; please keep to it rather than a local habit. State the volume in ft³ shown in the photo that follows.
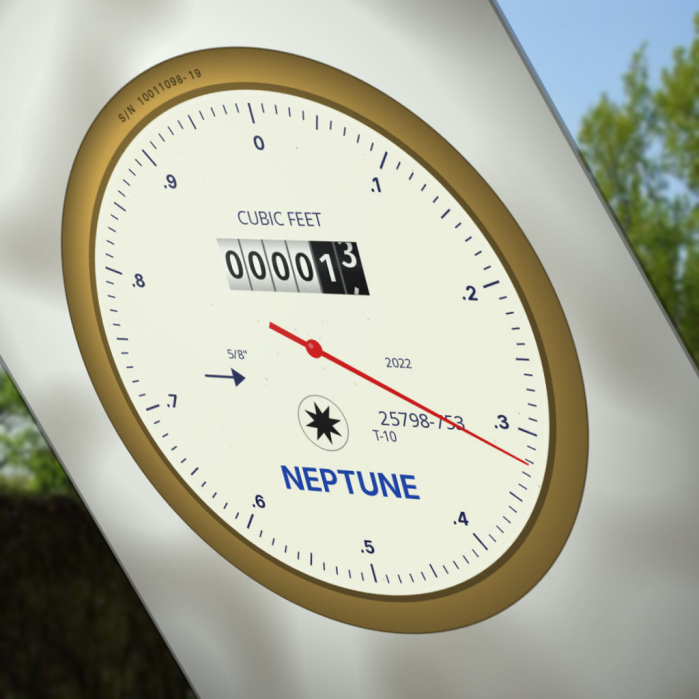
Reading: 13.32; ft³
